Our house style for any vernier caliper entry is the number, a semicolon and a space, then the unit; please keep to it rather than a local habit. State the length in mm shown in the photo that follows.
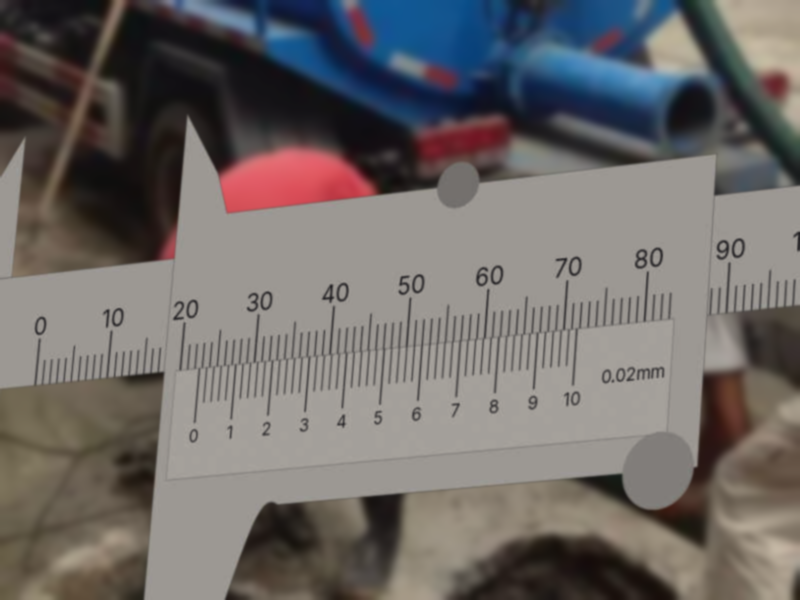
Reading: 22.6; mm
